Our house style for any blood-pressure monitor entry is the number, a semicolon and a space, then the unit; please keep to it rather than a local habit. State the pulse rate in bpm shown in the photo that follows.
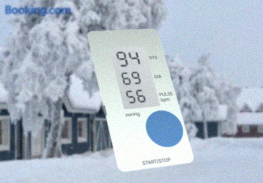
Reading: 56; bpm
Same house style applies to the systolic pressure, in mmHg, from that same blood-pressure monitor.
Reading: 94; mmHg
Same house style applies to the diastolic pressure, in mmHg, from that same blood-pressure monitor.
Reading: 69; mmHg
